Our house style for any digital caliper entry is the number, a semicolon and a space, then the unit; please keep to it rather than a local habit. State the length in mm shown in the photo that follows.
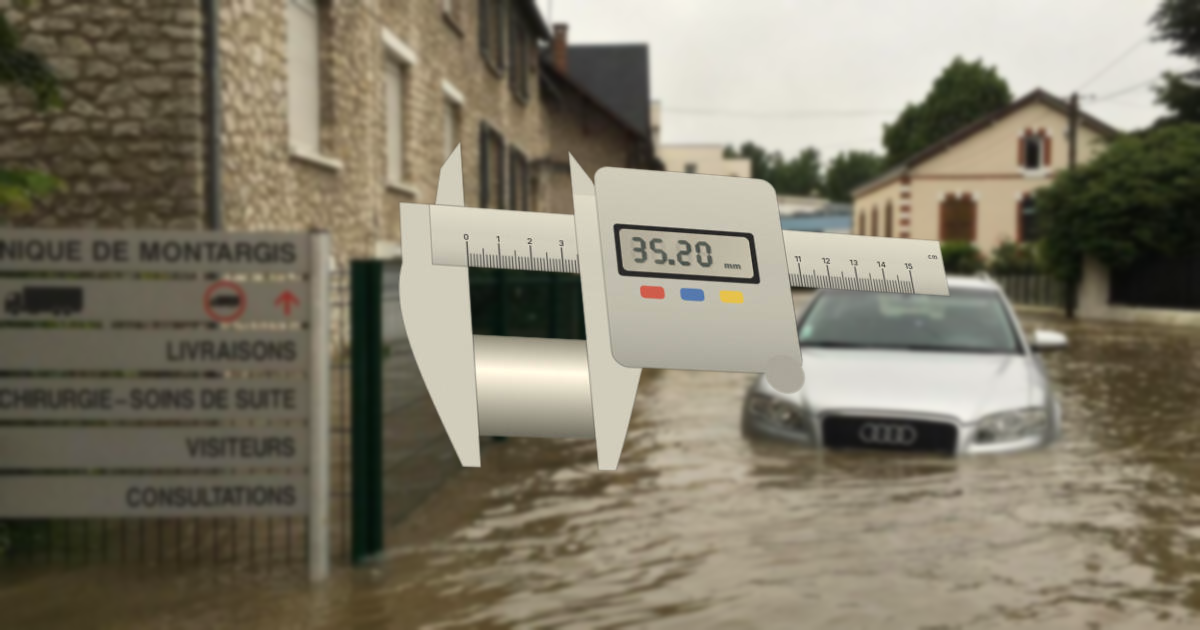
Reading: 35.20; mm
